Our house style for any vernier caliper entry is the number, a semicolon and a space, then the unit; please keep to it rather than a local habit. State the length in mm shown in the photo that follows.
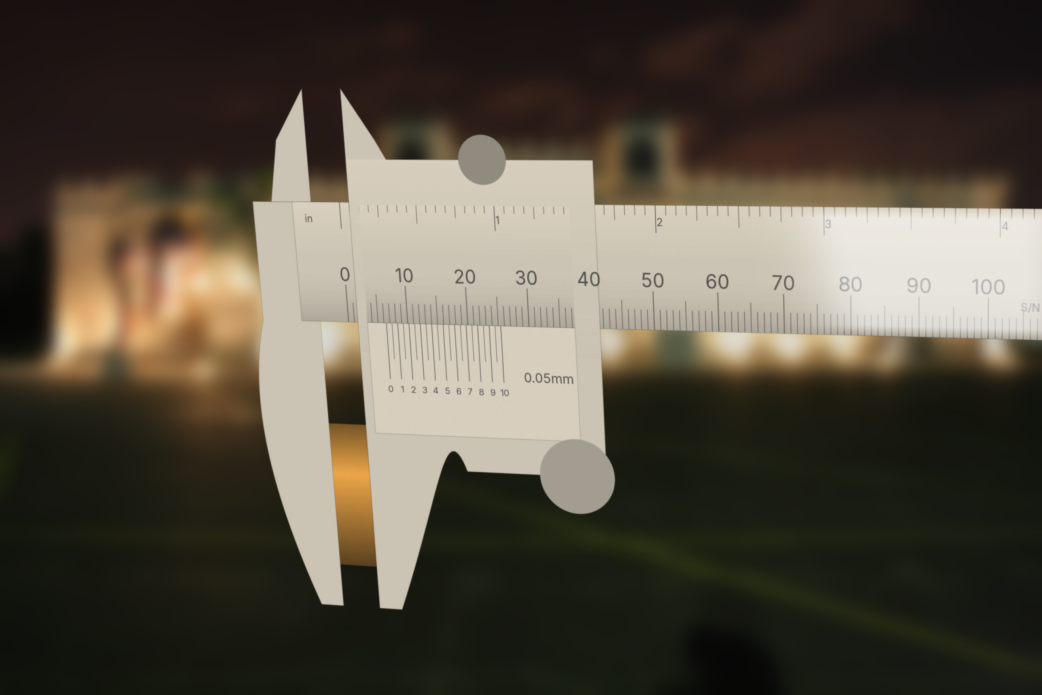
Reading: 6.4; mm
